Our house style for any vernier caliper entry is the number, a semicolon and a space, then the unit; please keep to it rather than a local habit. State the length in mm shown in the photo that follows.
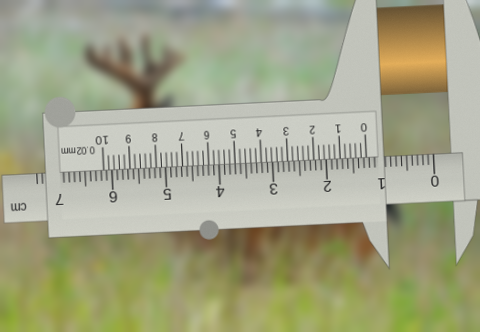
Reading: 12.5; mm
